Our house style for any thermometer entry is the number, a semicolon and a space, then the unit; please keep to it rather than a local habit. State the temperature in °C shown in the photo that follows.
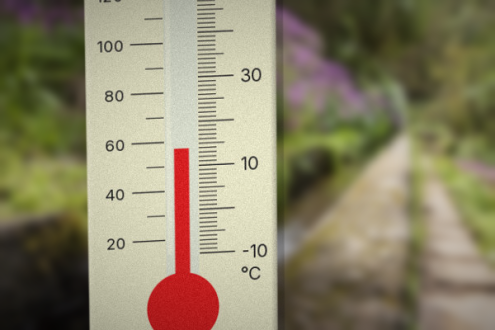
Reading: 14; °C
